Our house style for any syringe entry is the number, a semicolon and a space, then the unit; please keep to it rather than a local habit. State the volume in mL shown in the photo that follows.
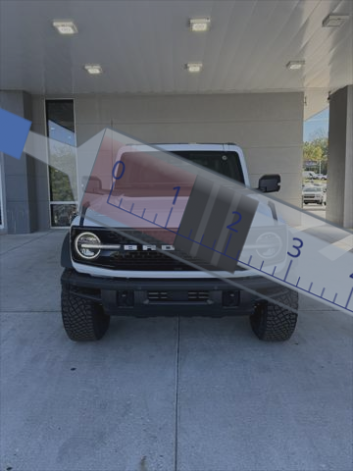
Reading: 1.2; mL
